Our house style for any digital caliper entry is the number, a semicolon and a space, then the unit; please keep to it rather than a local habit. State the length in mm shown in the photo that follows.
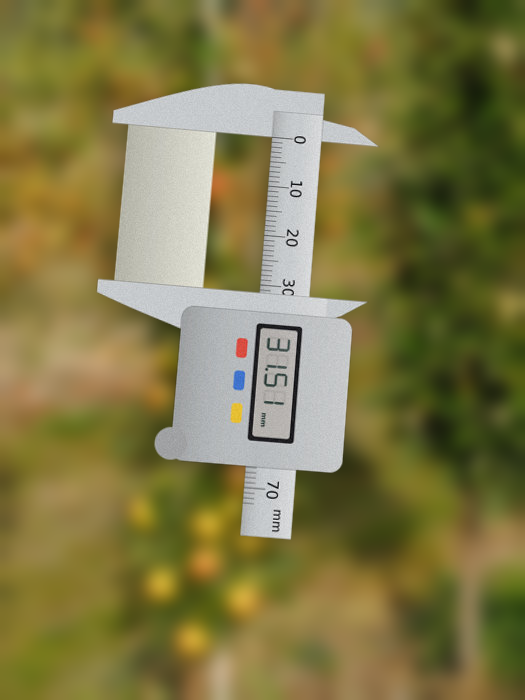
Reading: 31.51; mm
